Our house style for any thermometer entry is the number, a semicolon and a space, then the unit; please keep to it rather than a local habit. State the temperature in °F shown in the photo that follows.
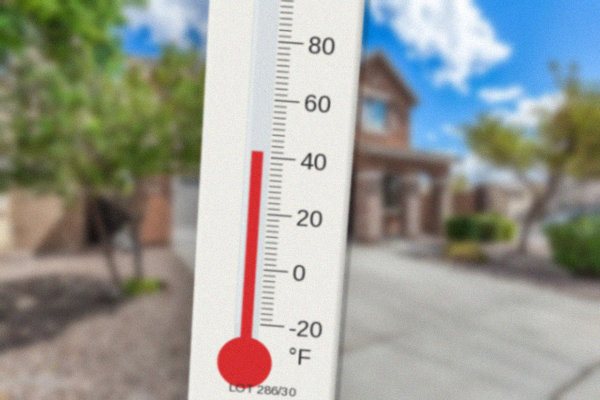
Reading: 42; °F
